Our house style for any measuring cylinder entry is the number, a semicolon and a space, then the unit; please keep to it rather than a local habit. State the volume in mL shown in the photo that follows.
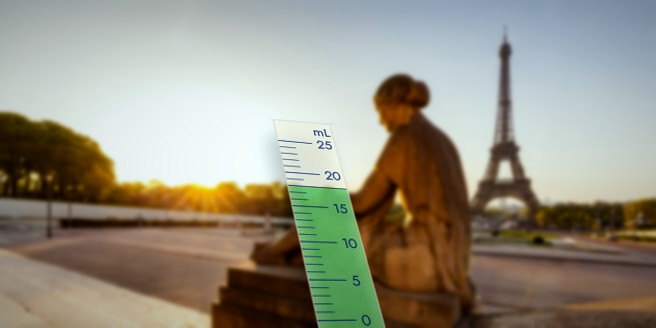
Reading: 18; mL
